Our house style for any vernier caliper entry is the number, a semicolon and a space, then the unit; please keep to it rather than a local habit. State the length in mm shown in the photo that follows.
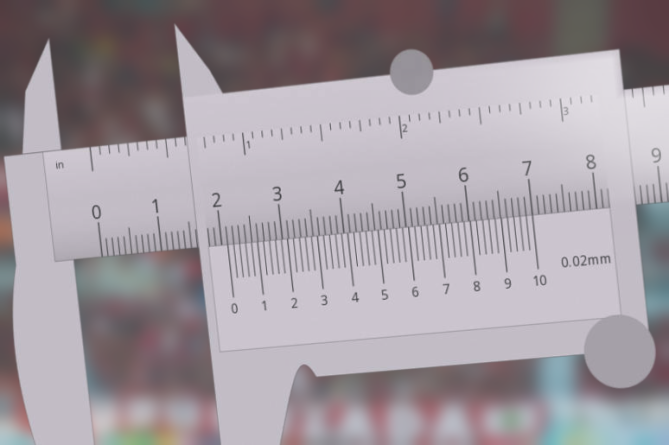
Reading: 21.0; mm
